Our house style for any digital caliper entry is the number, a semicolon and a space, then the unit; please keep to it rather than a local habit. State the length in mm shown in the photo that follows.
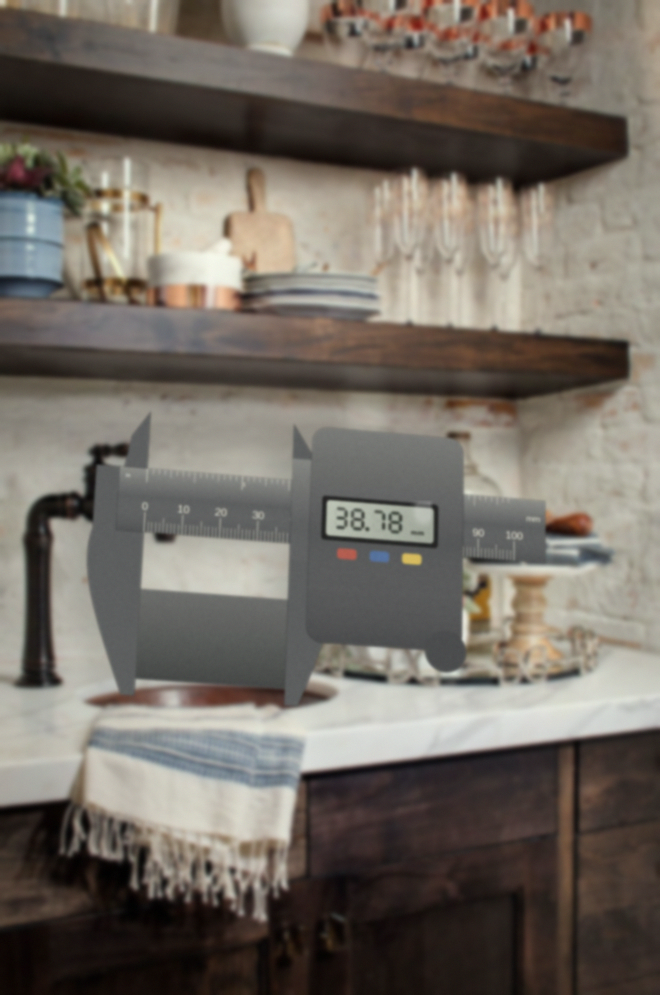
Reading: 38.78; mm
